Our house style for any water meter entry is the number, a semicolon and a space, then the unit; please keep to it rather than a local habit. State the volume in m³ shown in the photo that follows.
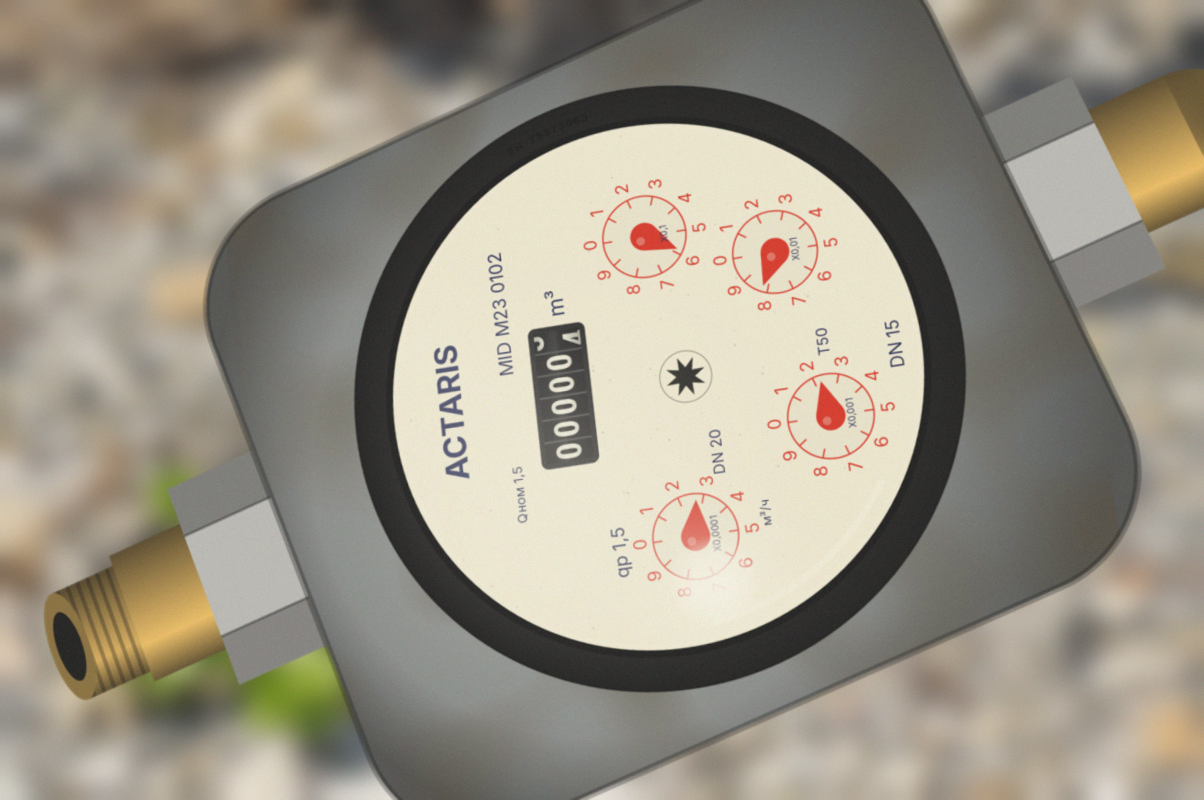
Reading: 3.5822; m³
